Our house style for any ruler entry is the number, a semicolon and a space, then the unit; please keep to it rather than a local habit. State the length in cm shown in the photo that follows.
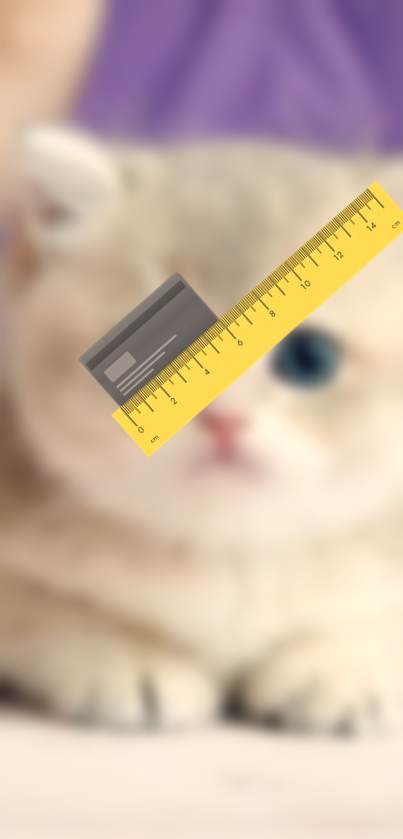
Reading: 6; cm
